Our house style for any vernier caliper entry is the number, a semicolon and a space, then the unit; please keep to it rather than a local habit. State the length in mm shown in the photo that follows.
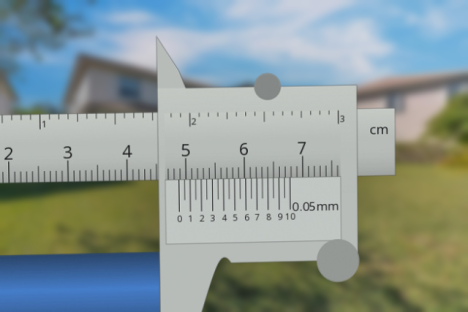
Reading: 48.8; mm
